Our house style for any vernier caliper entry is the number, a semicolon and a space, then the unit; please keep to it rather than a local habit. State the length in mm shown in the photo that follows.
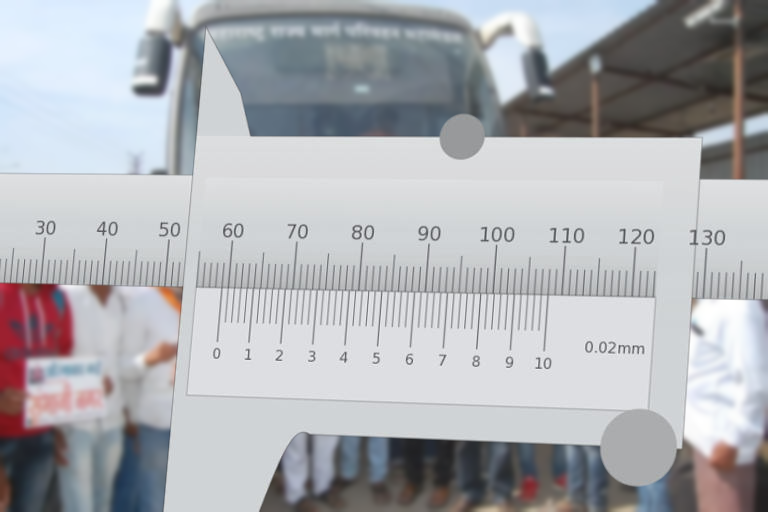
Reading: 59.0; mm
